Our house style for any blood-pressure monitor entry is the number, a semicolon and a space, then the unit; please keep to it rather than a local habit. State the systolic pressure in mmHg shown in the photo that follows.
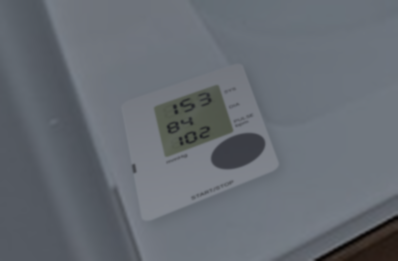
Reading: 153; mmHg
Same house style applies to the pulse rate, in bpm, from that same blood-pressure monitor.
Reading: 102; bpm
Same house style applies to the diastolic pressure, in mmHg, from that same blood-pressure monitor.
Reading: 84; mmHg
